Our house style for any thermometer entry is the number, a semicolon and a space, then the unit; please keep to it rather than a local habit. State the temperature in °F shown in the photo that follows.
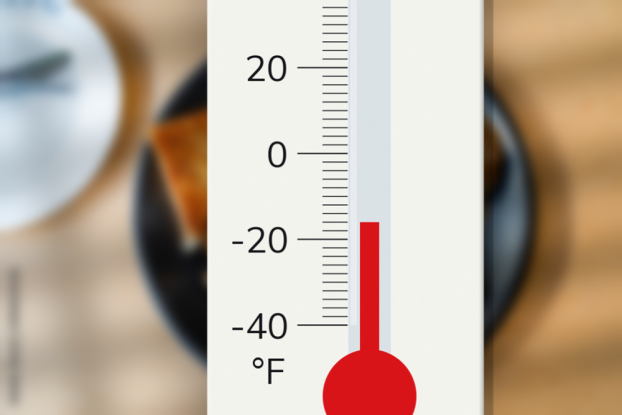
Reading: -16; °F
